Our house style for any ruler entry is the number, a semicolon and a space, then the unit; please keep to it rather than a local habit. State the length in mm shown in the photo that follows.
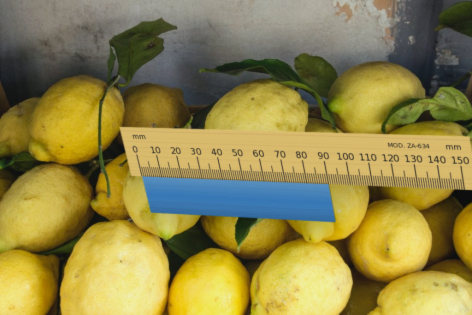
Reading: 90; mm
